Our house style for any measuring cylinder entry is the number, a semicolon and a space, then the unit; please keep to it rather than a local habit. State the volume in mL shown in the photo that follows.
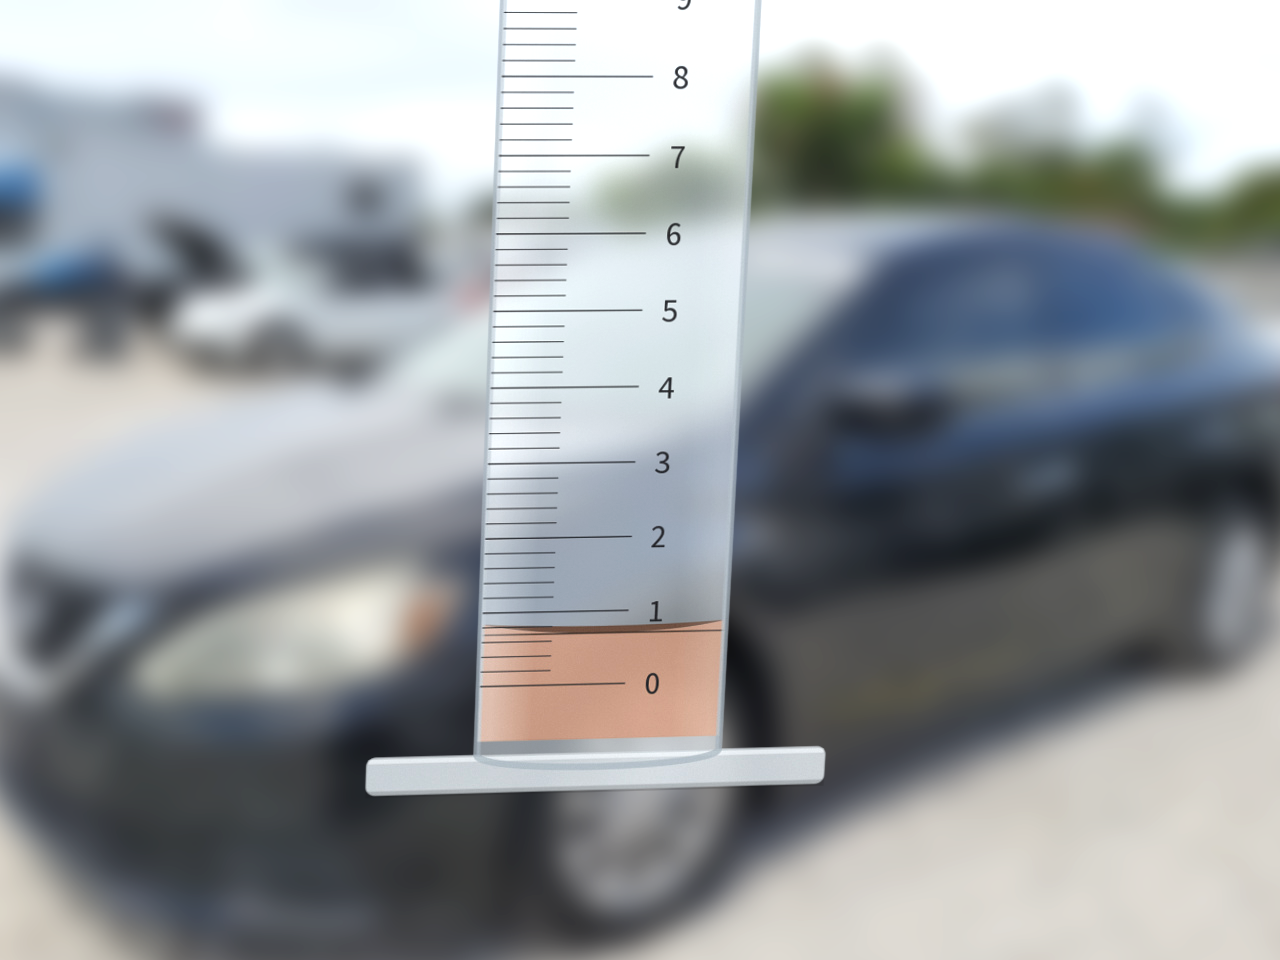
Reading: 0.7; mL
